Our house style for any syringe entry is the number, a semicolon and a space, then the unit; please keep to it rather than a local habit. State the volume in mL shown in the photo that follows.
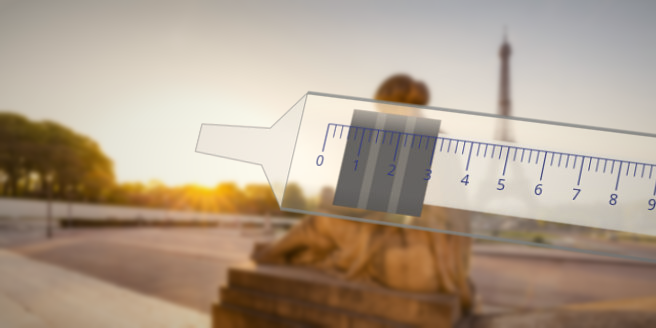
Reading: 0.6; mL
